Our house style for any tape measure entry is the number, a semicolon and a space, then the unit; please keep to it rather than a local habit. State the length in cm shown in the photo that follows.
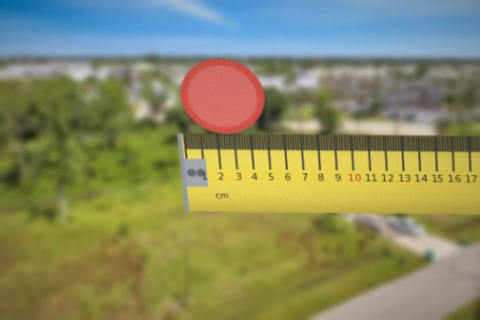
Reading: 5; cm
